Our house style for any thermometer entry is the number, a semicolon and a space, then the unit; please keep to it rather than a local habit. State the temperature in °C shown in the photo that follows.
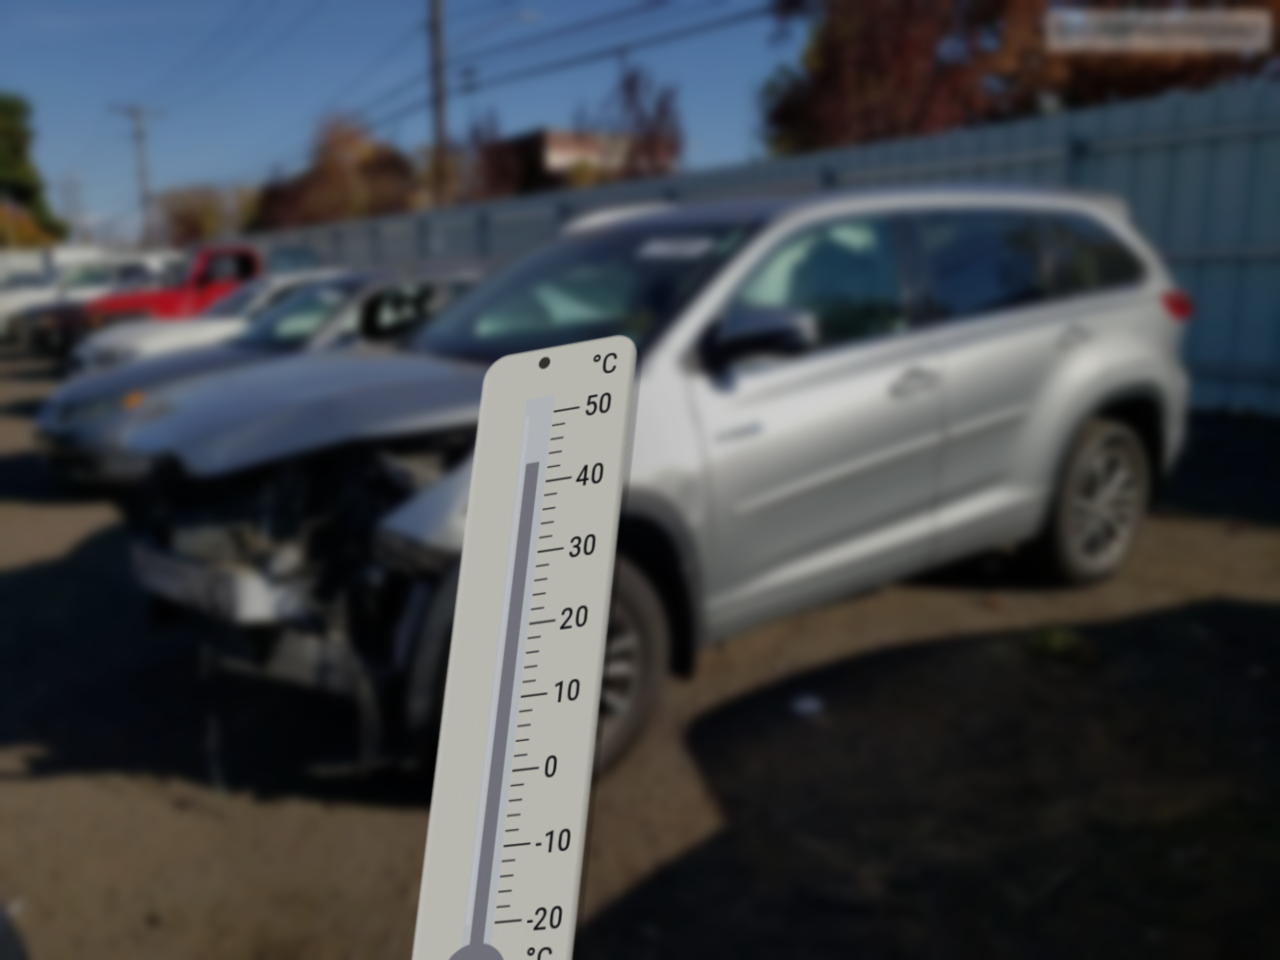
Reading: 43; °C
